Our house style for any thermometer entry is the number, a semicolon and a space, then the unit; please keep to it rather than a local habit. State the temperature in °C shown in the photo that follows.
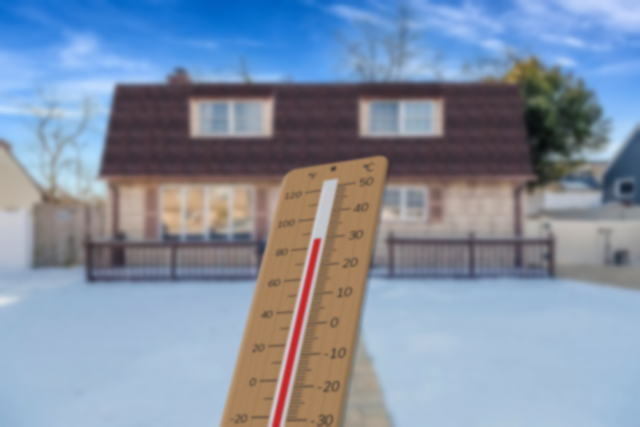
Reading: 30; °C
